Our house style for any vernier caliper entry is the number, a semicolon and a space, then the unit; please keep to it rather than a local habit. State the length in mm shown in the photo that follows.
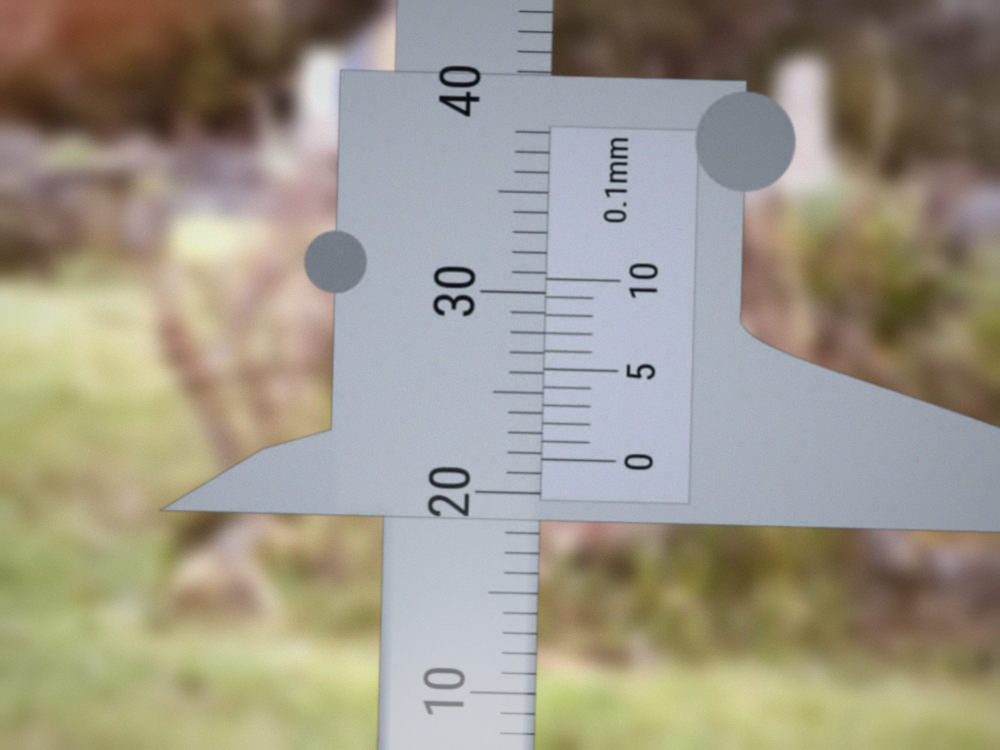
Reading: 21.7; mm
